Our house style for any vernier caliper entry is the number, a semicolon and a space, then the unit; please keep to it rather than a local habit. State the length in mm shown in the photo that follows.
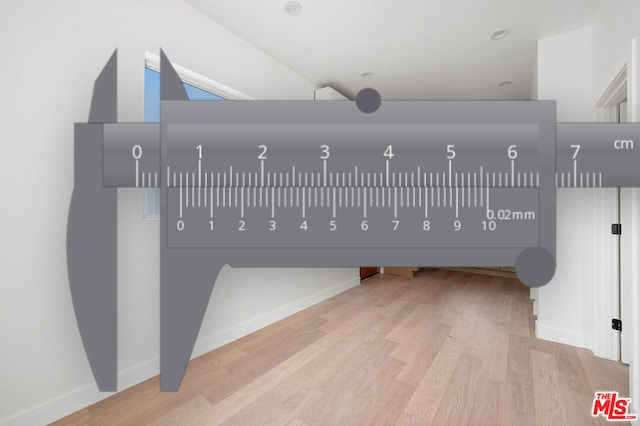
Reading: 7.0; mm
